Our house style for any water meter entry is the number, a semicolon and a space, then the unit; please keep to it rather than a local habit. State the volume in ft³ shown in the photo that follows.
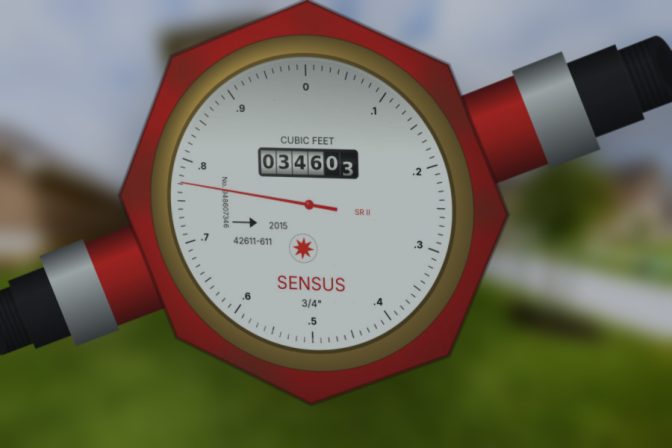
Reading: 34602.77; ft³
